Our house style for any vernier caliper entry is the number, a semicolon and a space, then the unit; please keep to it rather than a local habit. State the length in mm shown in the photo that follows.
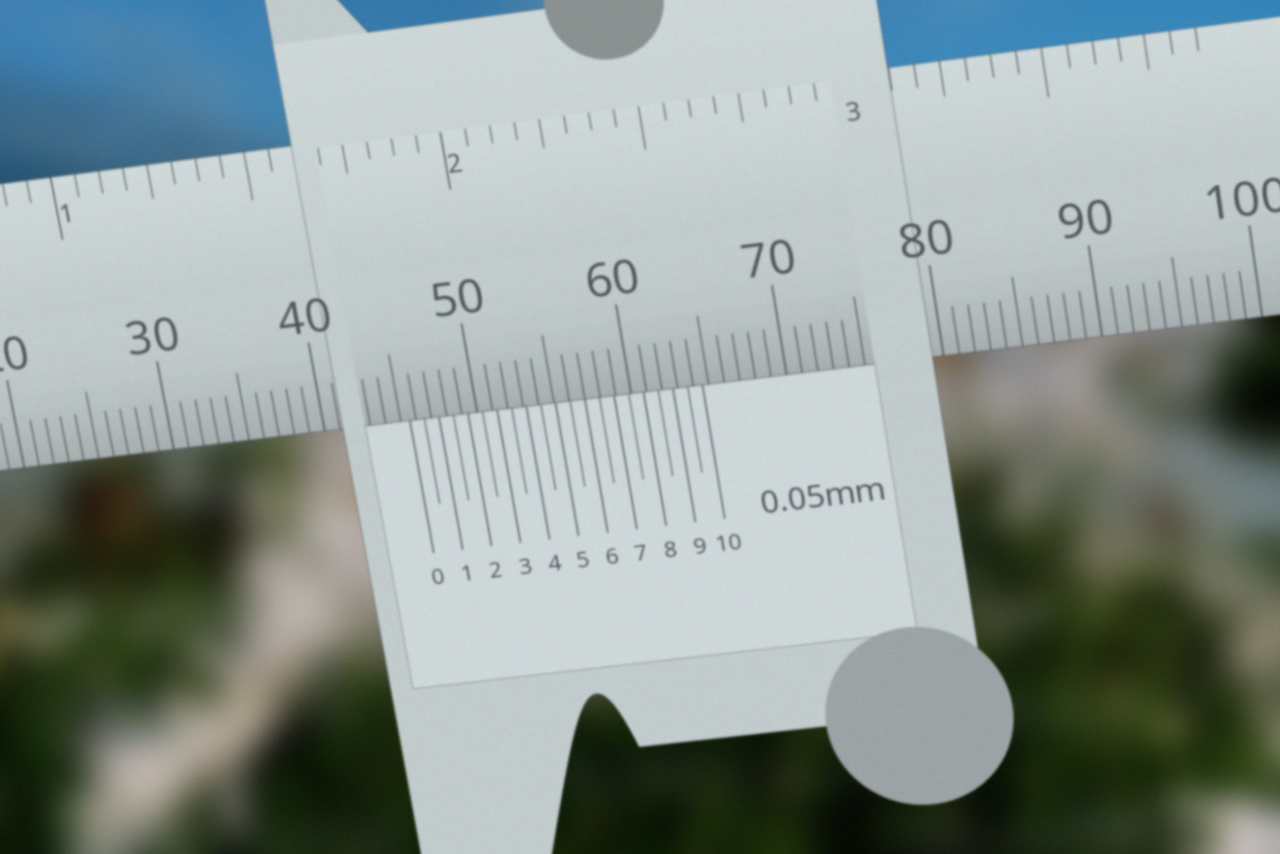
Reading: 45.6; mm
